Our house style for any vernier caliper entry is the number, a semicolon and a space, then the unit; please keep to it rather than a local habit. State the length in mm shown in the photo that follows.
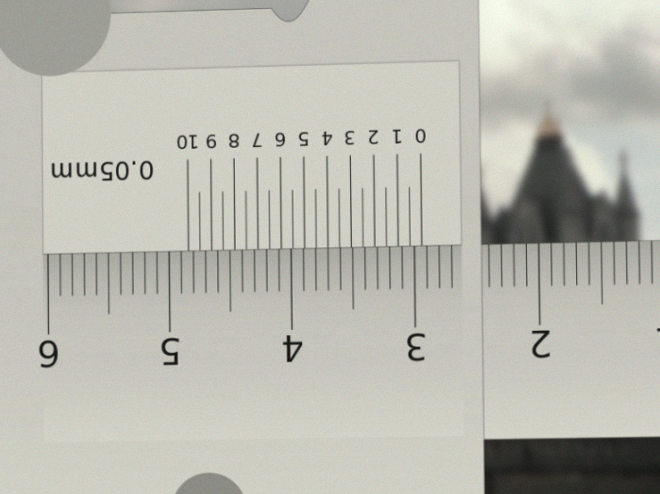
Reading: 29.4; mm
